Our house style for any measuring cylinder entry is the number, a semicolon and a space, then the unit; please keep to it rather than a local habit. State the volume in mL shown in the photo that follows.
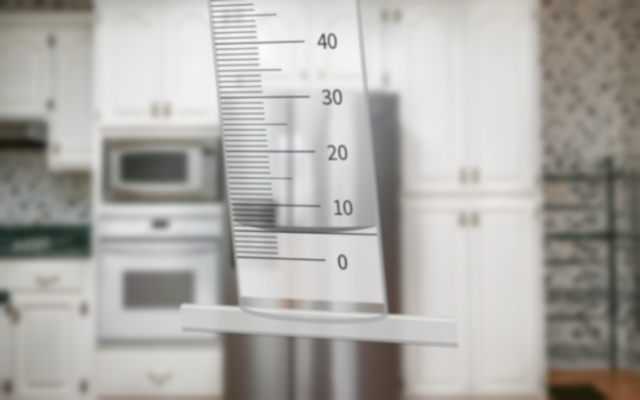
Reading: 5; mL
